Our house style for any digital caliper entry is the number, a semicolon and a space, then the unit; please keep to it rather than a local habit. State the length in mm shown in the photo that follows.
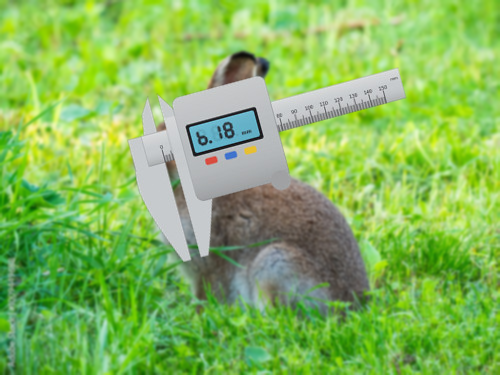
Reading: 6.18; mm
